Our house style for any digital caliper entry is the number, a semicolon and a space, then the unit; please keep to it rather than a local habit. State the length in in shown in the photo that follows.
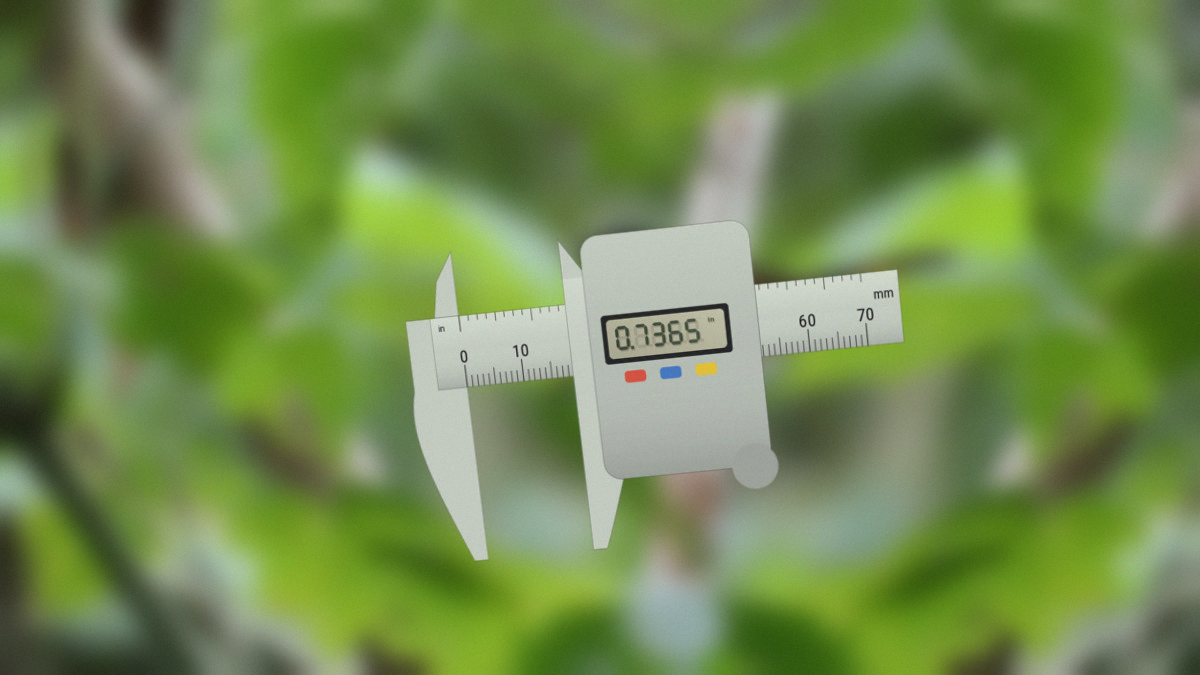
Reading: 0.7365; in
